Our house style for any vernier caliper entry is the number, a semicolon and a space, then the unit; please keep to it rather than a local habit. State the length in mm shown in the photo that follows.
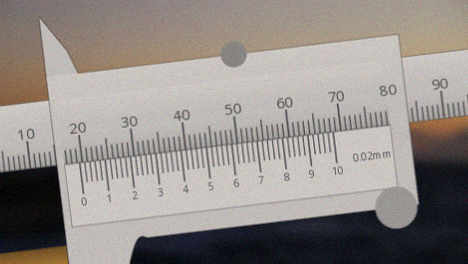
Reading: 19.5; mm
